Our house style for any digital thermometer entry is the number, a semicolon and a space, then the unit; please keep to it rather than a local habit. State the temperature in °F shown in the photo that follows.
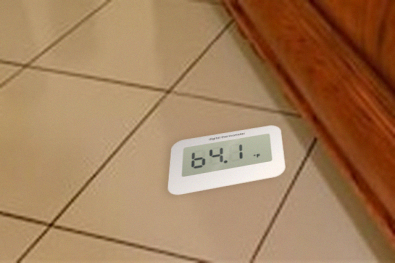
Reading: 64.1; °F
